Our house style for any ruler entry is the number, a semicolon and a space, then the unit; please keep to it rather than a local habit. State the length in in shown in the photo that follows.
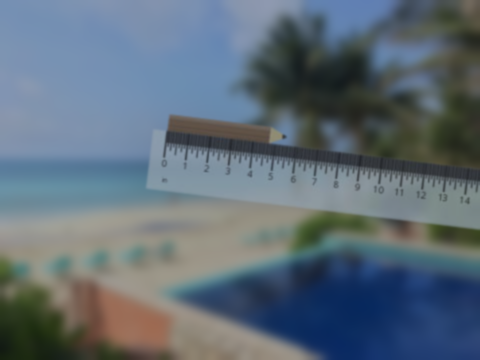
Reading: 5.5; in
